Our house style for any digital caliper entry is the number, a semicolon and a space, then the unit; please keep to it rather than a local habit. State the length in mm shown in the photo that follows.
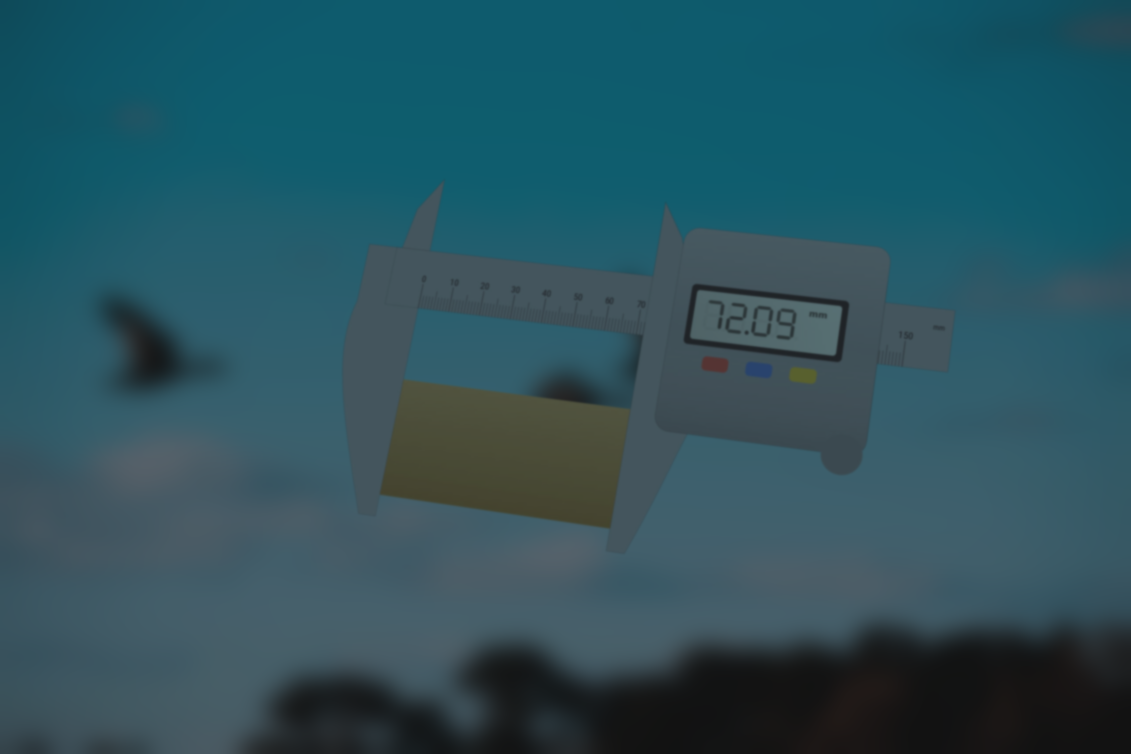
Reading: 72.09; mm
